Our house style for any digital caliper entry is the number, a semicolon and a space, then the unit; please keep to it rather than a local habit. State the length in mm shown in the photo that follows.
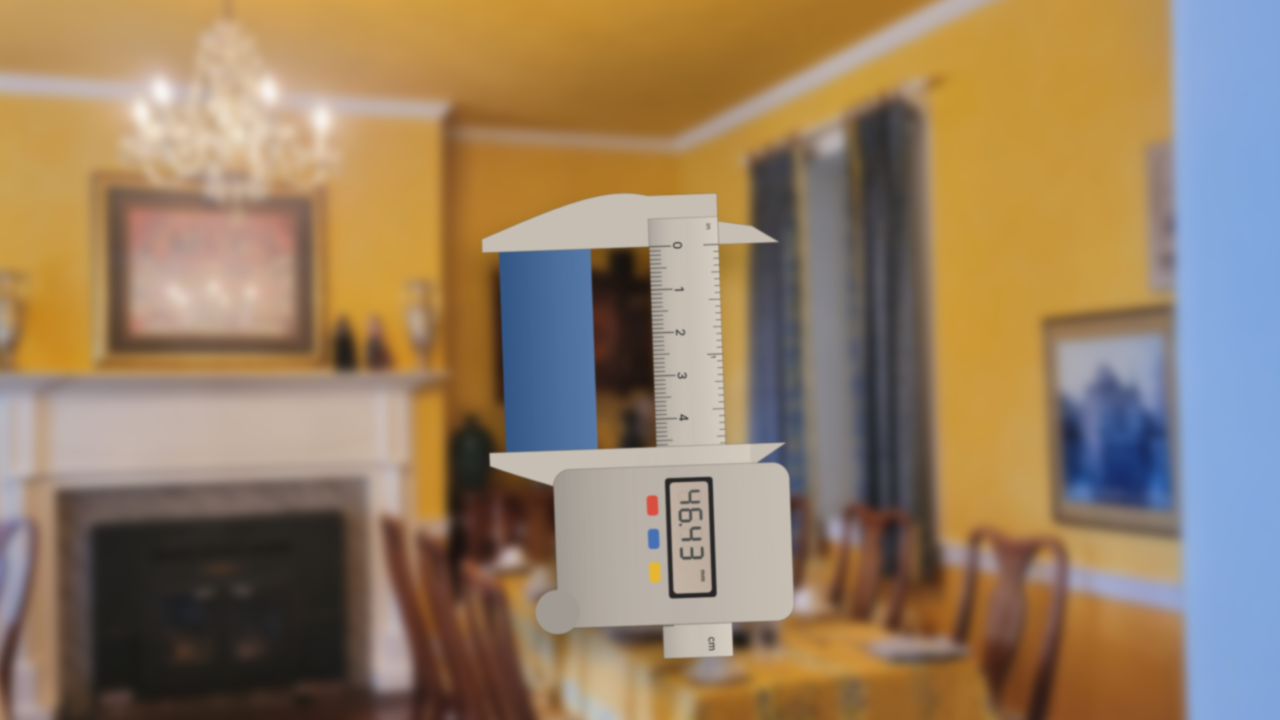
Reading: 46.43; mm
